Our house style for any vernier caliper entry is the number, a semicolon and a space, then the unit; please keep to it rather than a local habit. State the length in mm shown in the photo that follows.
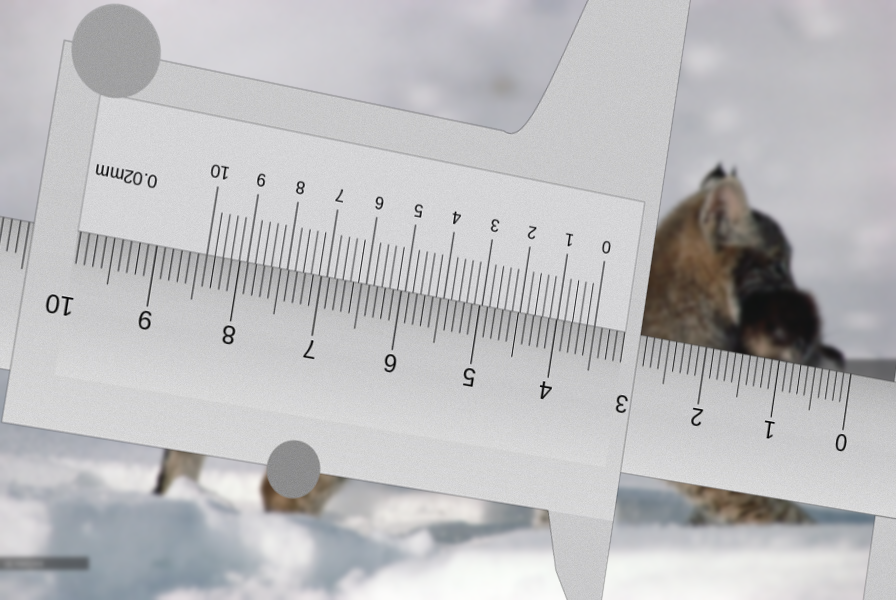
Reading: 35.0; mm
